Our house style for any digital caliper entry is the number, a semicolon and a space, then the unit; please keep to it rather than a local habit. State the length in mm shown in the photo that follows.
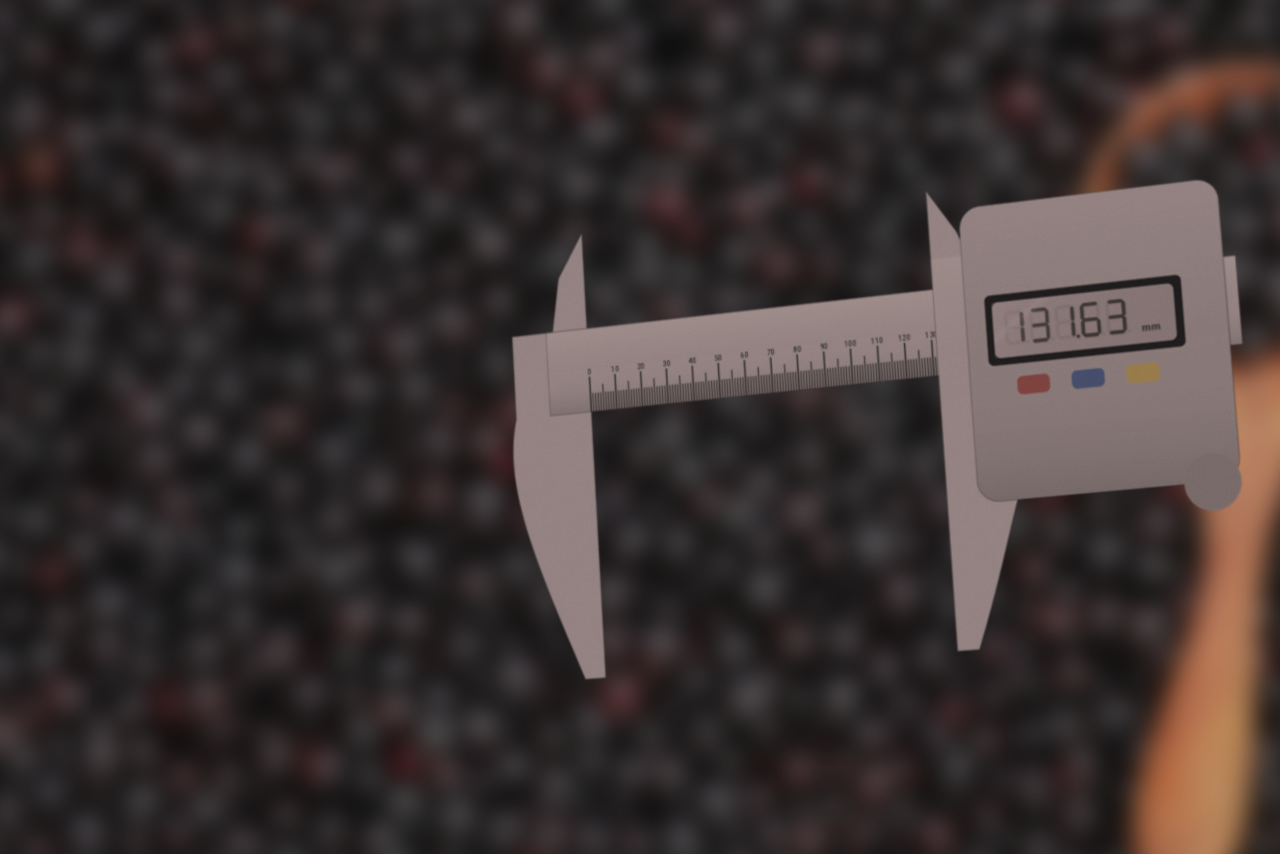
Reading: 131.63; mm
